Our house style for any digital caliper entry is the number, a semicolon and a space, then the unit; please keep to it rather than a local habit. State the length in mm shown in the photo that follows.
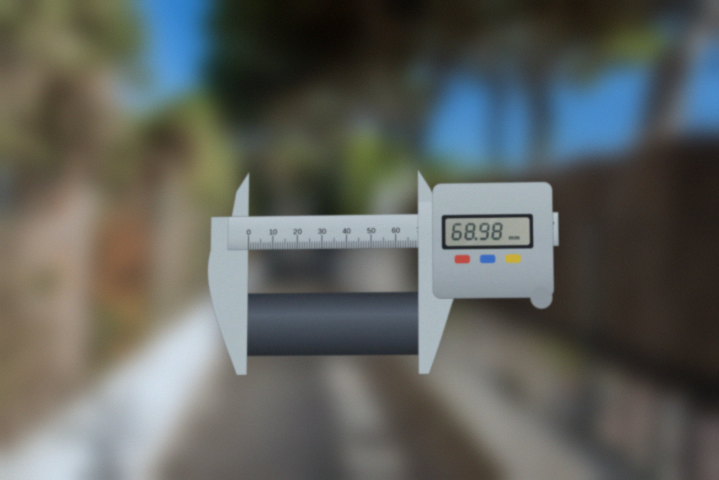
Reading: 68.98; mm
